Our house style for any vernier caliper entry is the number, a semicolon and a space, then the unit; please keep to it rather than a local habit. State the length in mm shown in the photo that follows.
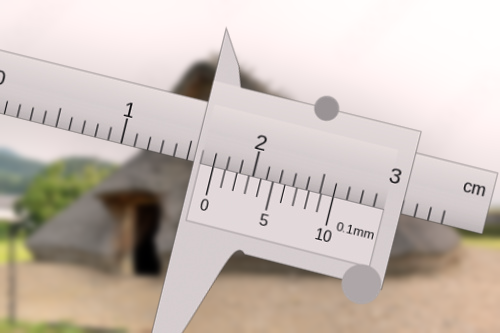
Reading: 17.0; mm
